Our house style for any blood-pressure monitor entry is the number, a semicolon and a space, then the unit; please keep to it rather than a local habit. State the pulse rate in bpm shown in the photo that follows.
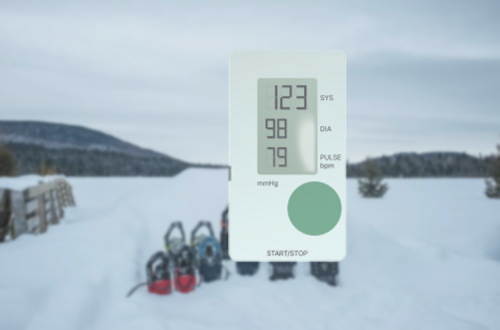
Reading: 79; bpm
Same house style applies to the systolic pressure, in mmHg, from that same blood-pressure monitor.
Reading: 123; mmHg
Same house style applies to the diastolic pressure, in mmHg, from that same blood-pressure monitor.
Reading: 98; mmHg
